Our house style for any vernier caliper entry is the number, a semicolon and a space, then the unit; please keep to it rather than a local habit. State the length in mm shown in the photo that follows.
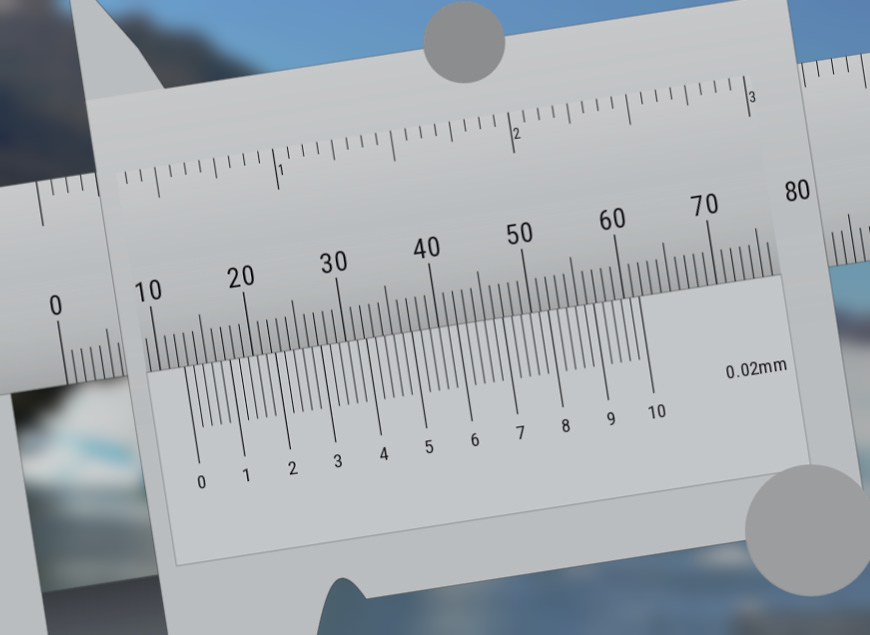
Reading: 12.6; mm
